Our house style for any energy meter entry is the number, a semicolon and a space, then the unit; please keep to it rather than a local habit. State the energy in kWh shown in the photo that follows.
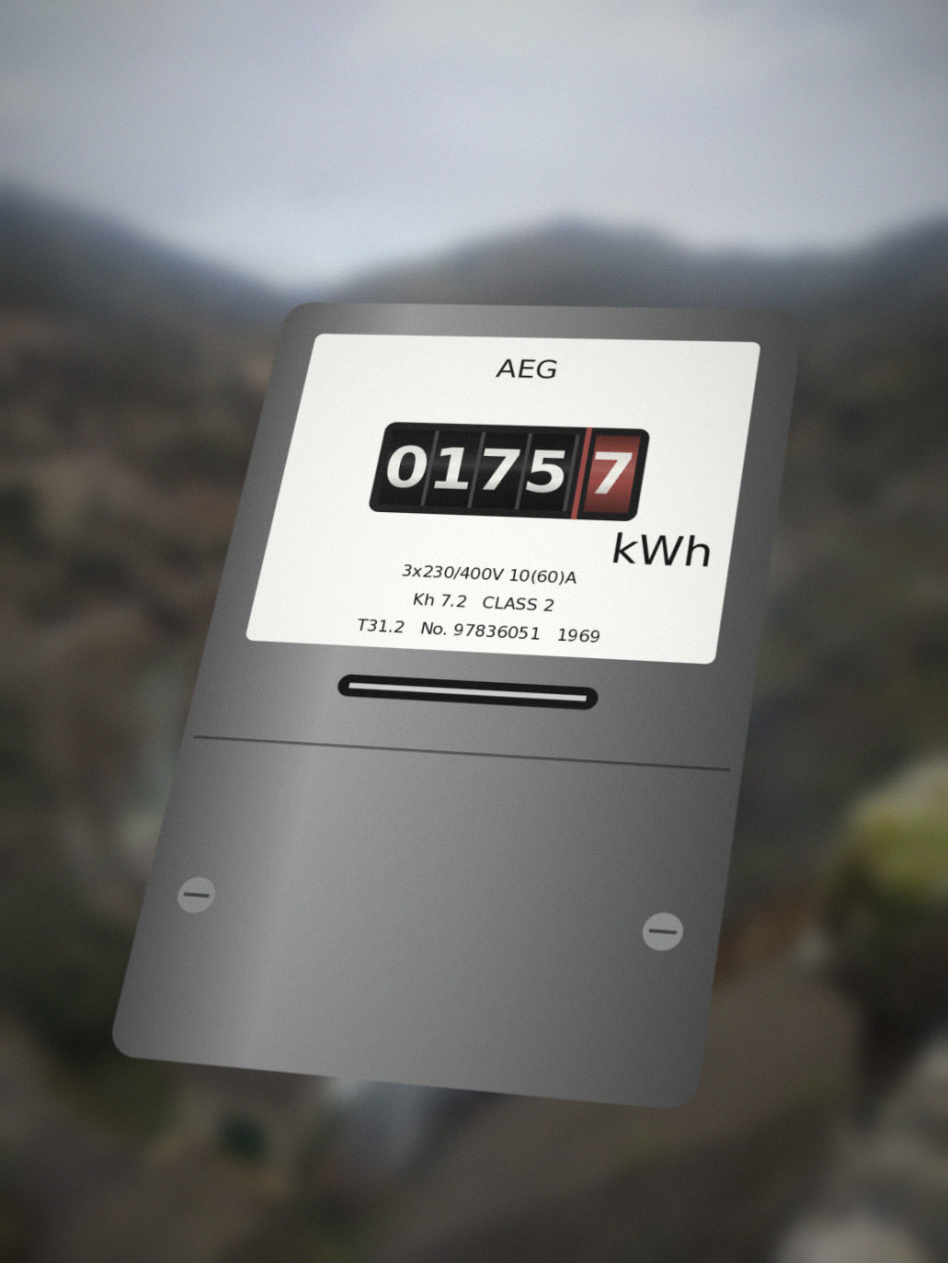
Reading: 175.7; kWh
